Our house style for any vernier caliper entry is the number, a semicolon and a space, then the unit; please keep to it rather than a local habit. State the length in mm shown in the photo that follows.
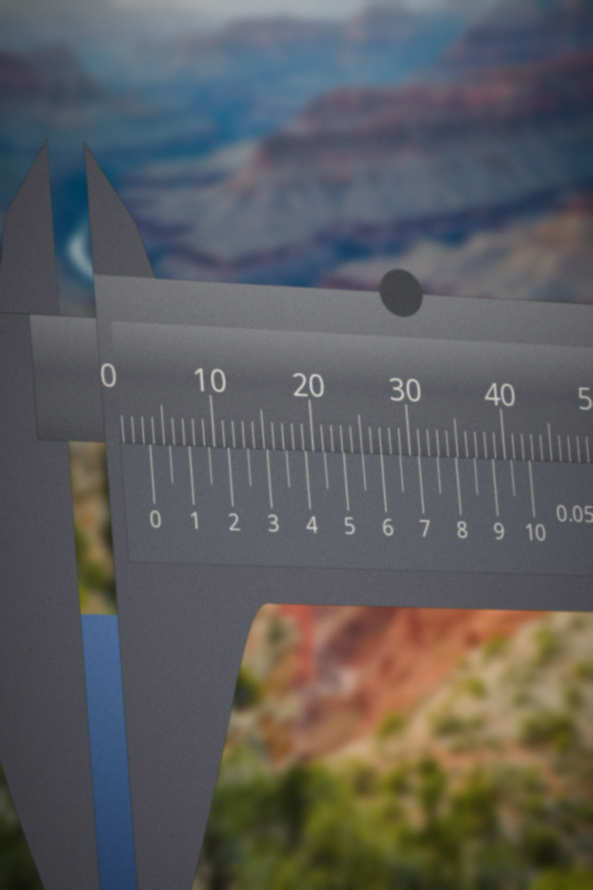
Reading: 3.6; mm
